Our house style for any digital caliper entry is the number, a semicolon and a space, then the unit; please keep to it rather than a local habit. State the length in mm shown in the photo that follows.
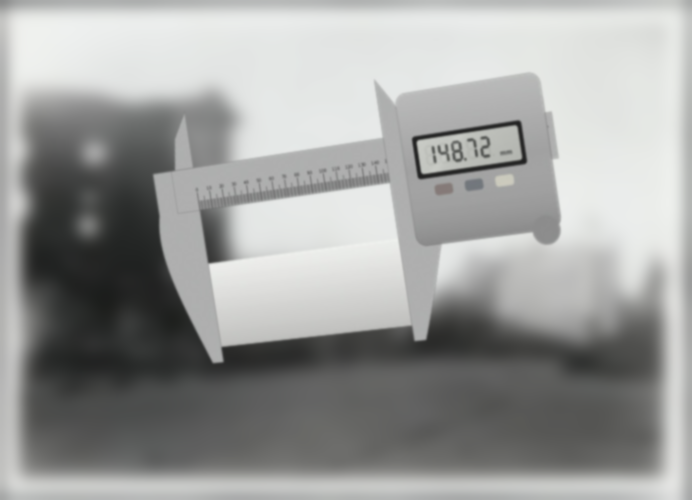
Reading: 148.72; mm
